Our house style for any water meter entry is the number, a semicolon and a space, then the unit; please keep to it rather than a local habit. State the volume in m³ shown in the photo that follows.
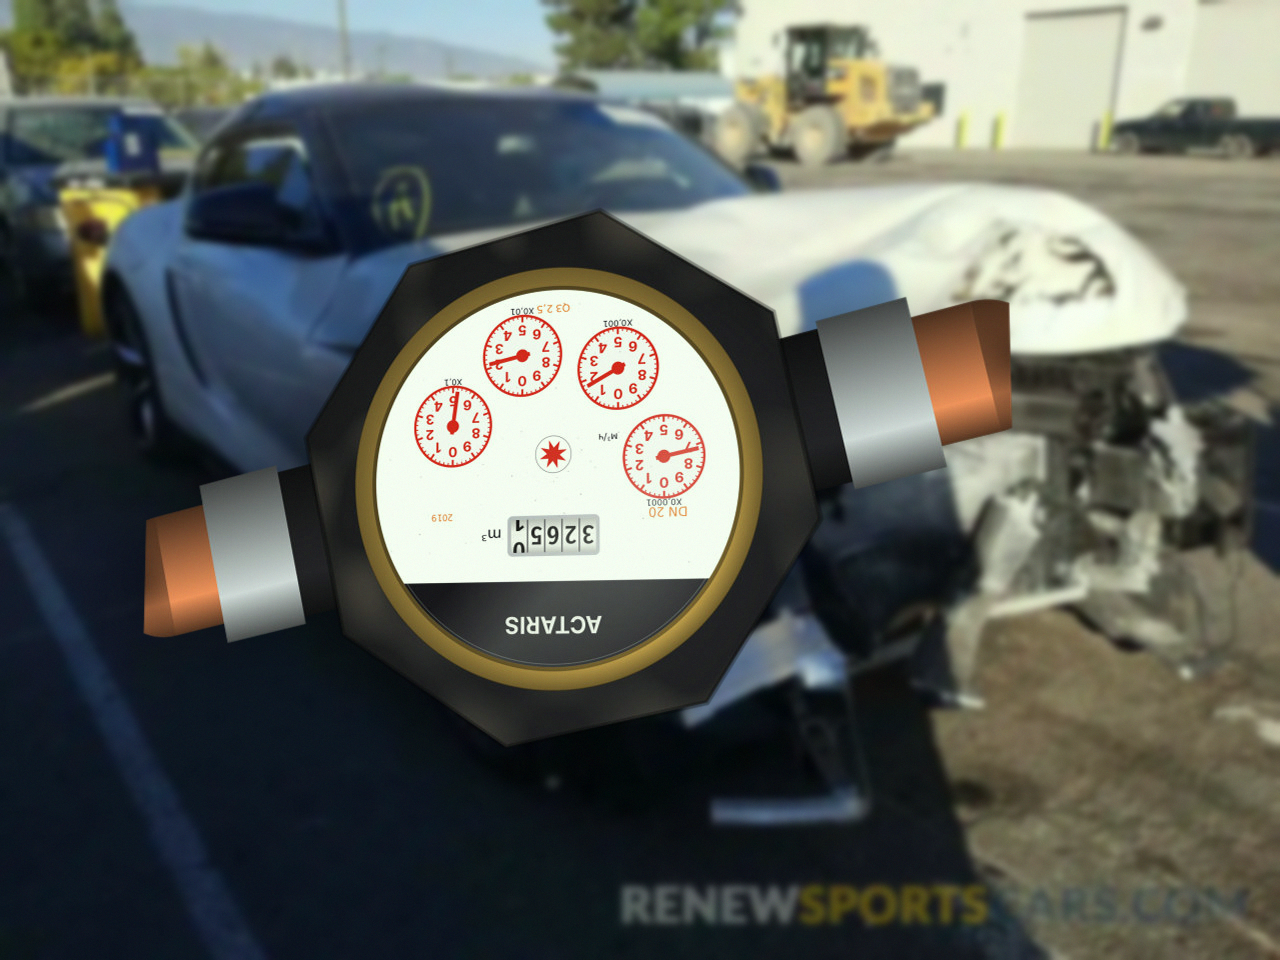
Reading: 32650.5217; m³
